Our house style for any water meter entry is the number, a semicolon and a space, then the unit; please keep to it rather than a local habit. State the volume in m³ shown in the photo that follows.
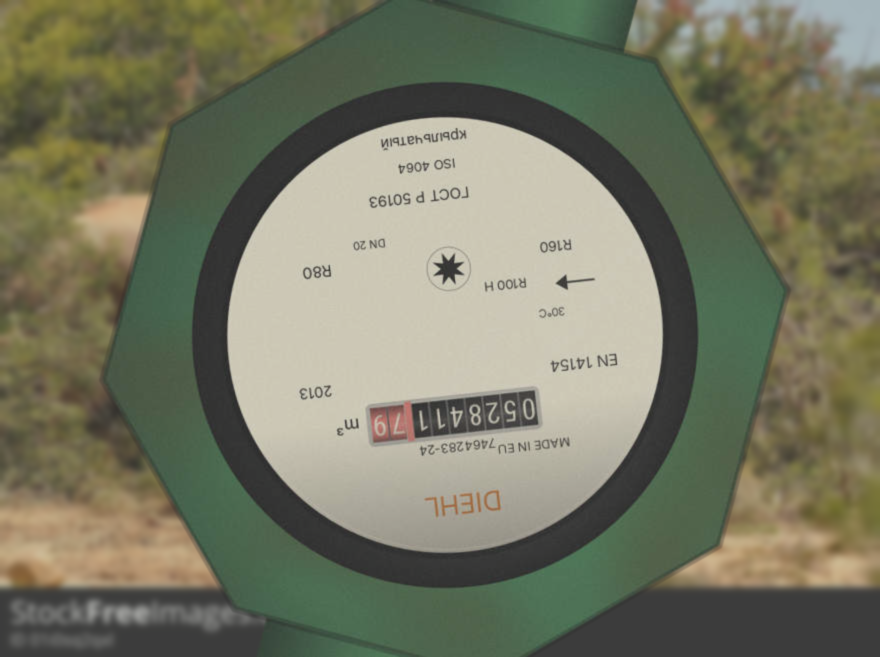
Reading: 528411.79; m³
